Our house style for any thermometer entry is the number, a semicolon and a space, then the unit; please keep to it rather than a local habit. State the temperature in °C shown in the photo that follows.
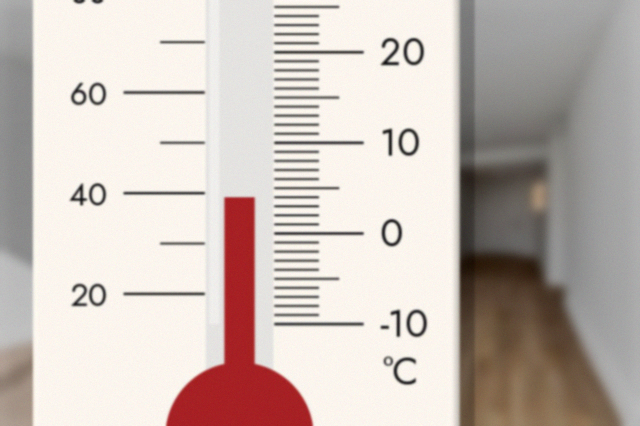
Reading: 4; °C
